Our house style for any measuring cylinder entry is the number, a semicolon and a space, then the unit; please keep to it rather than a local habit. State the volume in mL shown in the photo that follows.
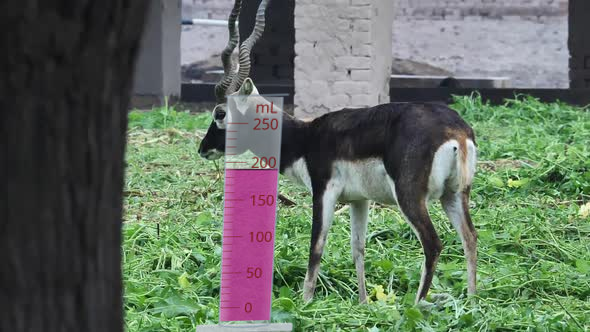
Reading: 190; mL
